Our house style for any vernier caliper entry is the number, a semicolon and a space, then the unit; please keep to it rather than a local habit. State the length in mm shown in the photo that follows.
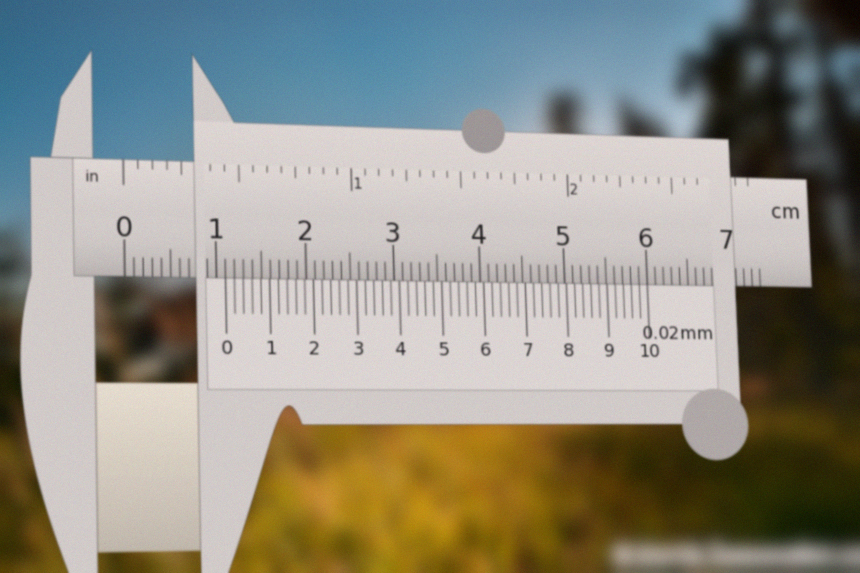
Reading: 11.0; mm
